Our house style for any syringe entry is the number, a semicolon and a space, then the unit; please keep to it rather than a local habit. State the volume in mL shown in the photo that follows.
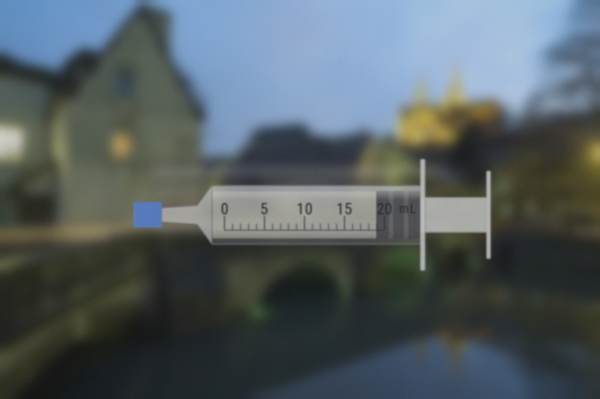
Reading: 19; mL
